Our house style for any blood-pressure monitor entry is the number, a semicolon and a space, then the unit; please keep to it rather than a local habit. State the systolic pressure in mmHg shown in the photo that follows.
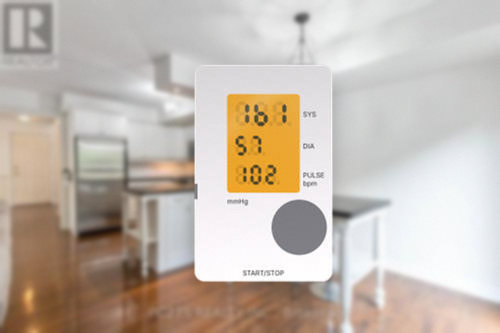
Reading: 161; mmHg
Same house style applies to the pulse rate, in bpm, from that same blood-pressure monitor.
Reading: 102; bpm
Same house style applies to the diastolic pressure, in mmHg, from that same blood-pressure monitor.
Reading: 57; mmHg
